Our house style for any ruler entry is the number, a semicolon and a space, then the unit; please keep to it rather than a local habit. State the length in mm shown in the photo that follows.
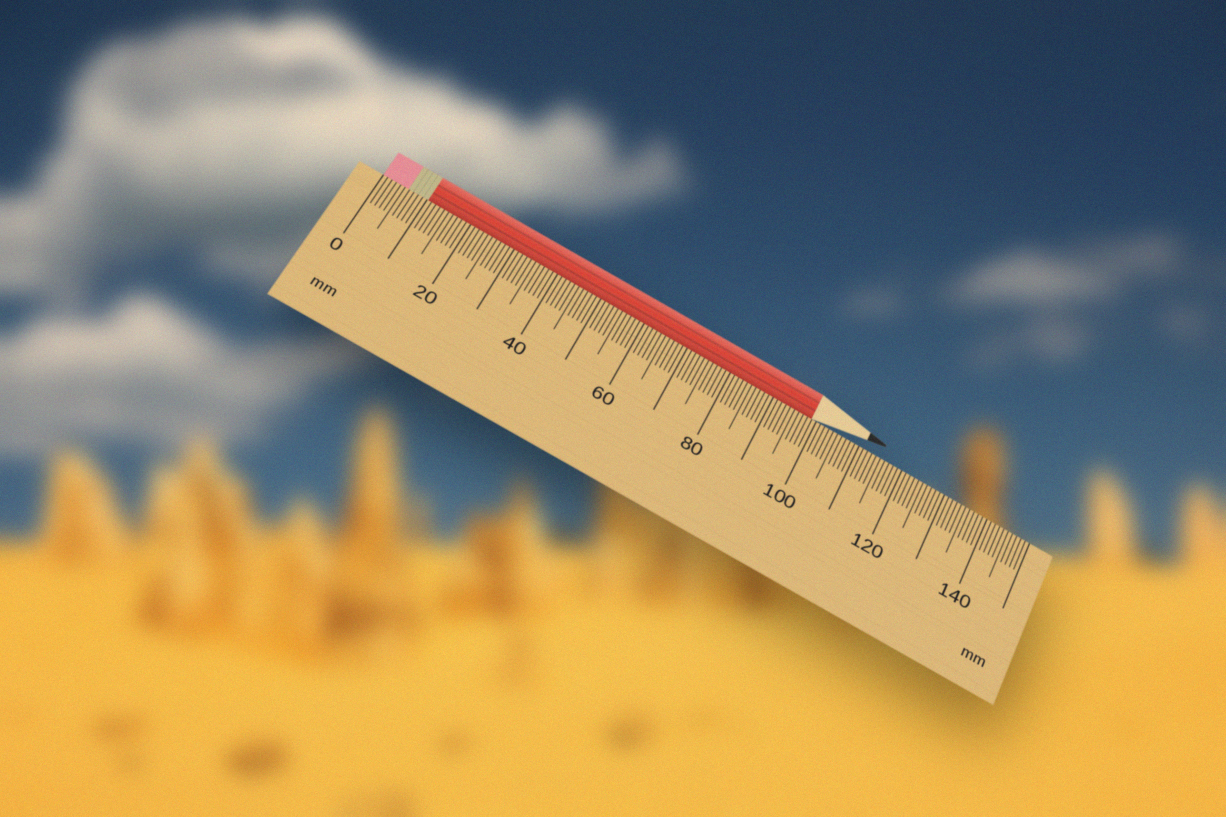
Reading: 115; mm
